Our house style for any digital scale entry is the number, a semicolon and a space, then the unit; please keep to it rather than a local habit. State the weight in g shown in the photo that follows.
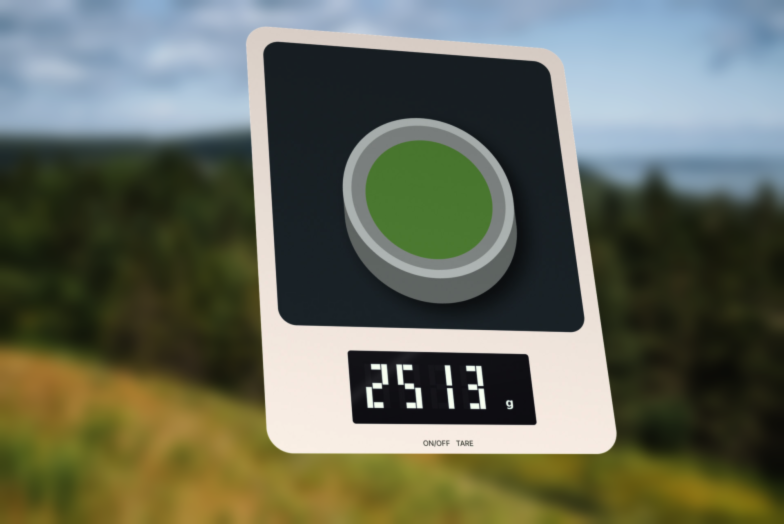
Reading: 2513; g
